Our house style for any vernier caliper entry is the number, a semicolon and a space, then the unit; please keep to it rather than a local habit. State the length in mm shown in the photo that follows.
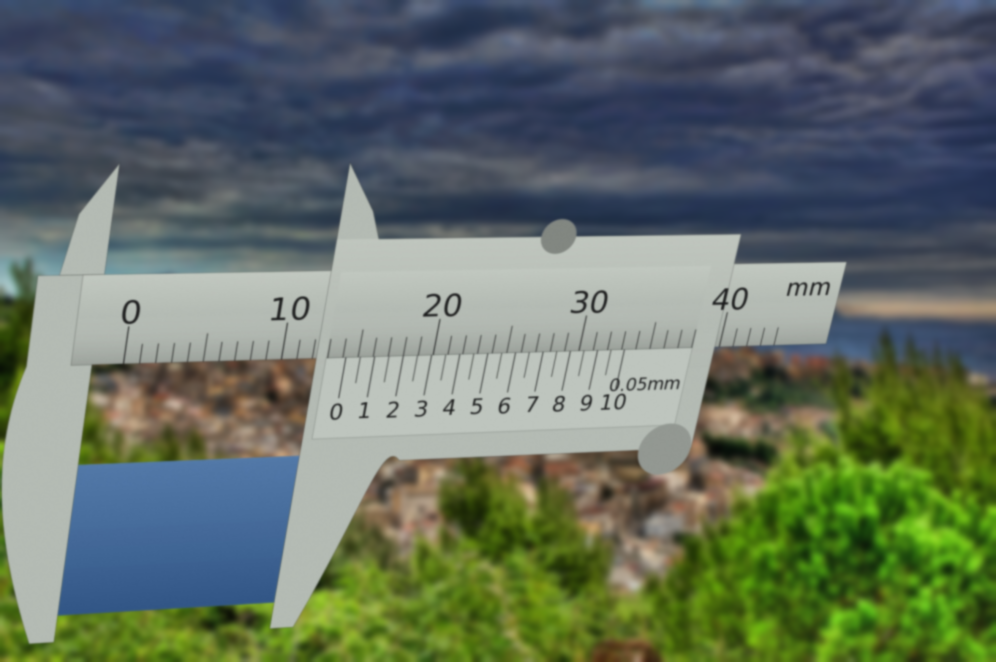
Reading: 14.2; mm
